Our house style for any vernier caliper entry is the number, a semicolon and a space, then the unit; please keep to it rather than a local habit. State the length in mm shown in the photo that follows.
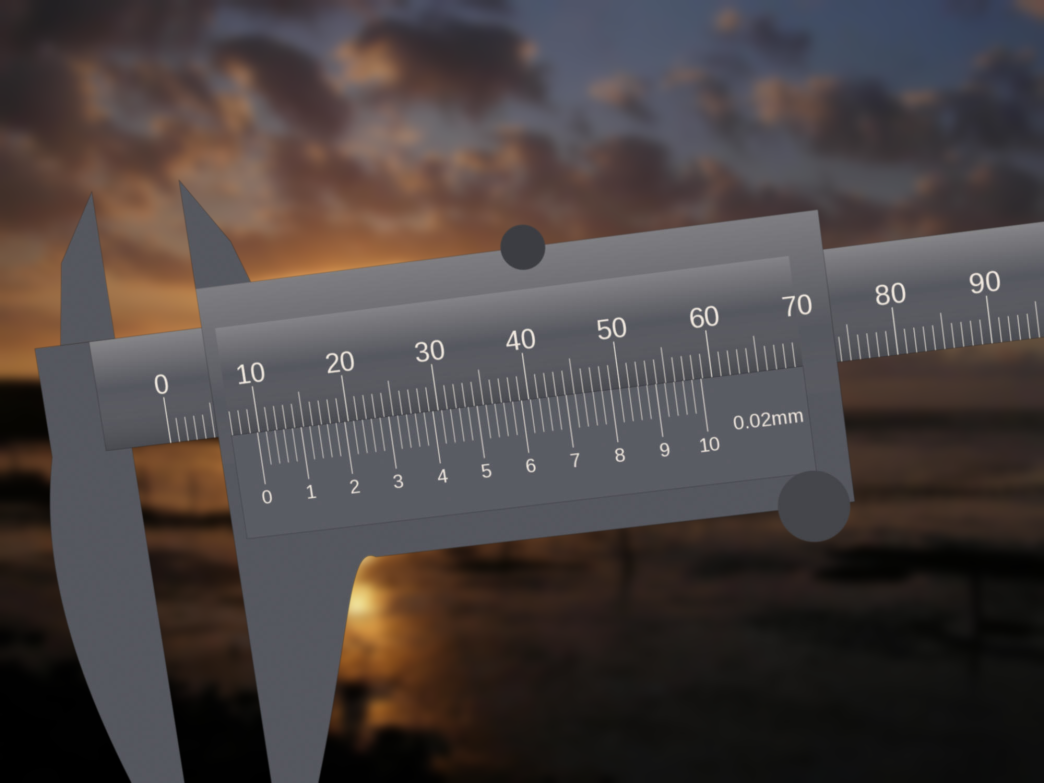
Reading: 9.8; mm
